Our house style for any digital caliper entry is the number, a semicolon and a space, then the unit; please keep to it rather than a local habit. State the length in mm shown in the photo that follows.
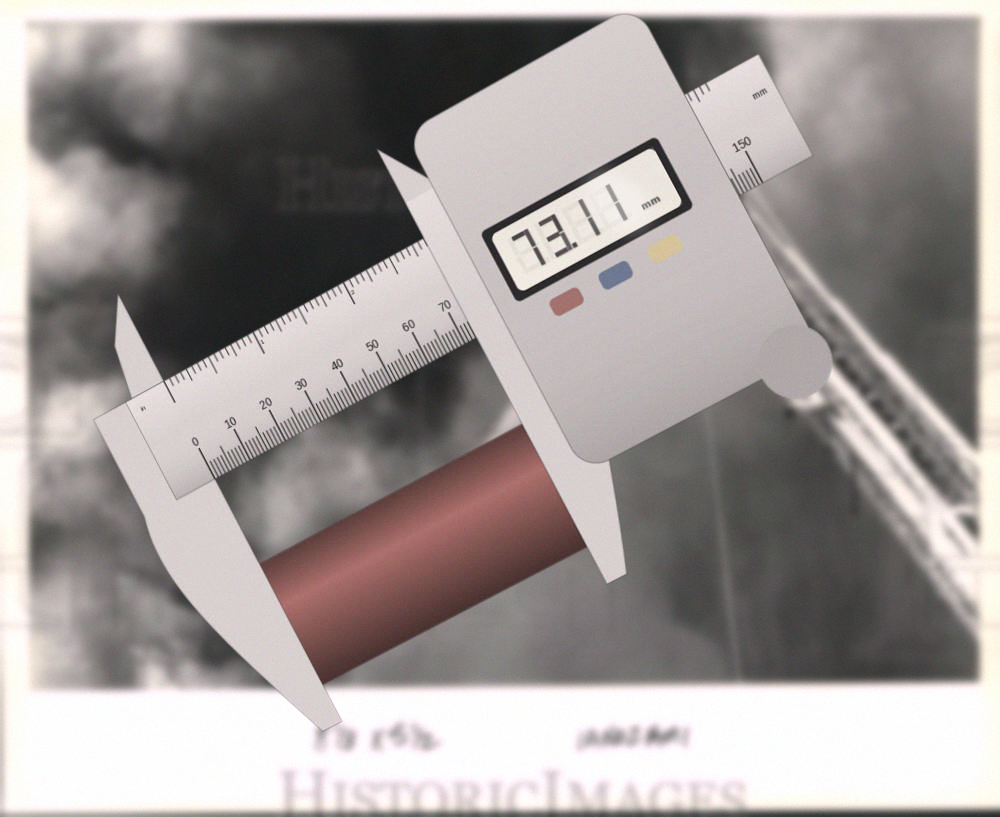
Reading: 73.11; mm
